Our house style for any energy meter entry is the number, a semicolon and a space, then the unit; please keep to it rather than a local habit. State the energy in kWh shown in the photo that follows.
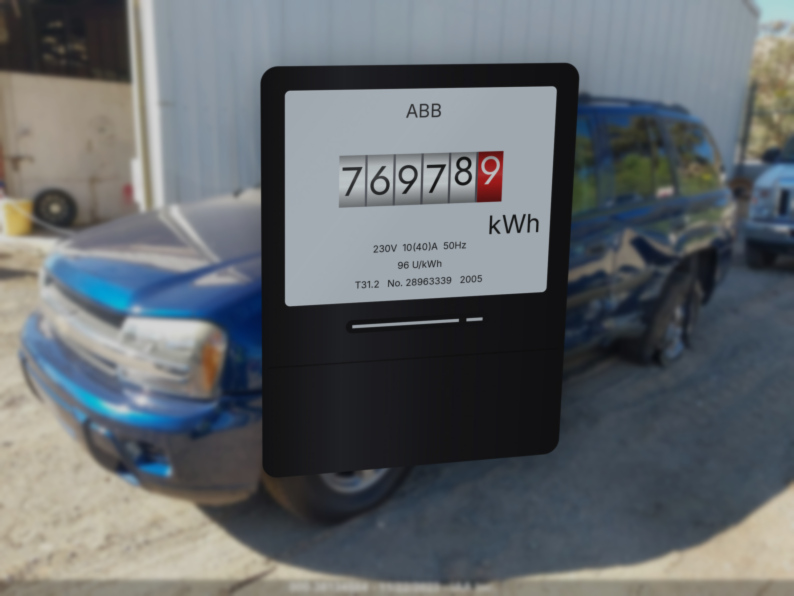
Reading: 76978.9; kWh
